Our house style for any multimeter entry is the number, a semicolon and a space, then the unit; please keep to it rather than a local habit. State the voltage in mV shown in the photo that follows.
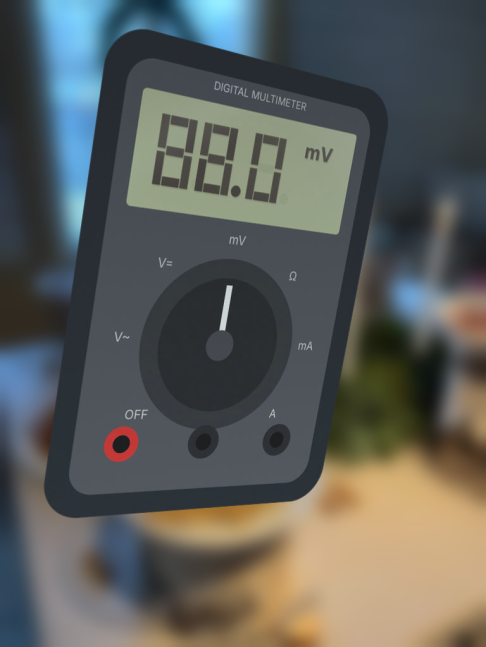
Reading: 88.0; mV
